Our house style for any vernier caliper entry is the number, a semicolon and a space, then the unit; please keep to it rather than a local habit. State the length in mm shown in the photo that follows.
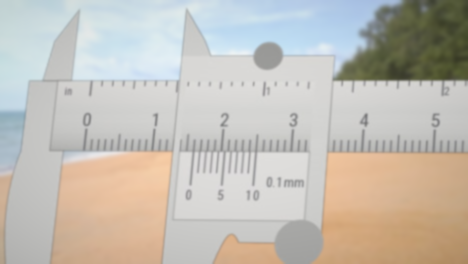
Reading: 16.0; mm
